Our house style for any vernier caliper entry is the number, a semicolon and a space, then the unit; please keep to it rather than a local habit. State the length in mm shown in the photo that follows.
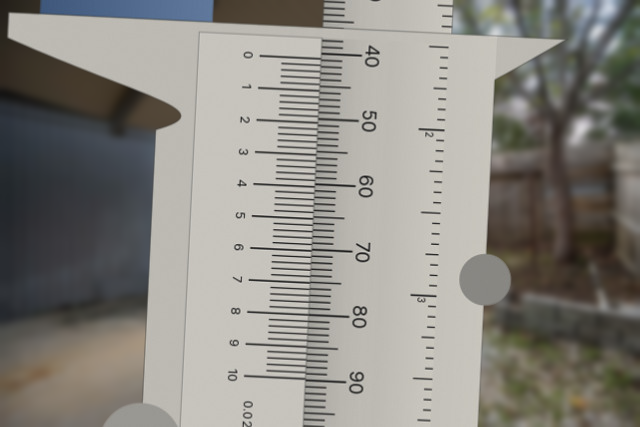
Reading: 40.8; mm
